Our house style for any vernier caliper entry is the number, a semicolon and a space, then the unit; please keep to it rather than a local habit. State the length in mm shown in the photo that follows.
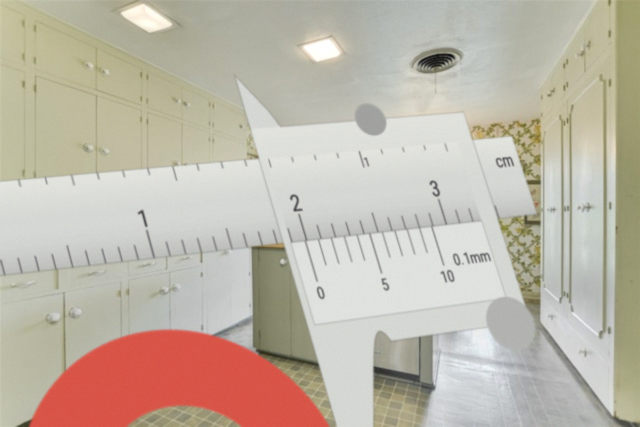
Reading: 19.9; mm
